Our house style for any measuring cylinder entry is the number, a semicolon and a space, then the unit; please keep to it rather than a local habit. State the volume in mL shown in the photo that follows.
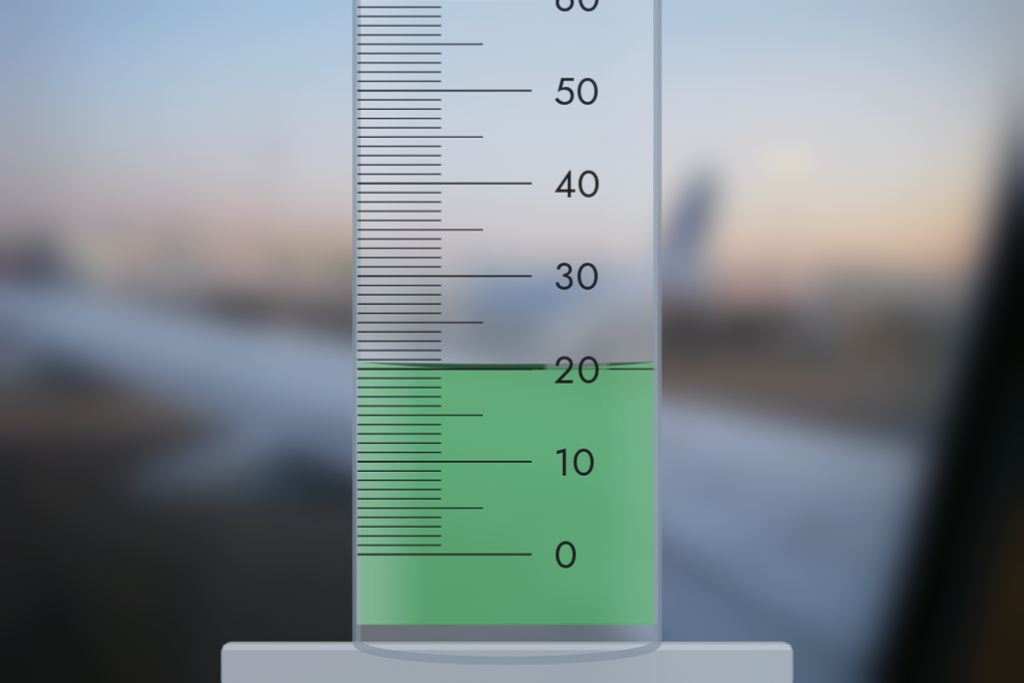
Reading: 20; mL
